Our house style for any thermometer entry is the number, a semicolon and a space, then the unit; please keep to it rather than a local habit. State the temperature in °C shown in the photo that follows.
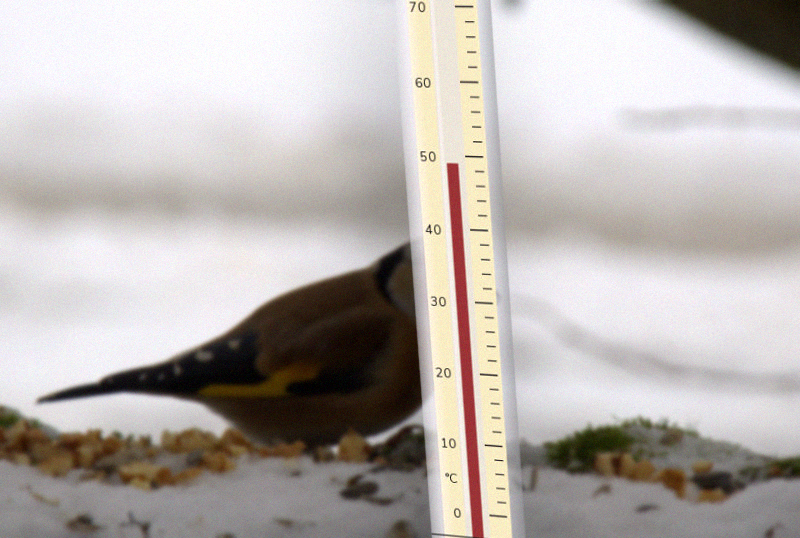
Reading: 49; °C
